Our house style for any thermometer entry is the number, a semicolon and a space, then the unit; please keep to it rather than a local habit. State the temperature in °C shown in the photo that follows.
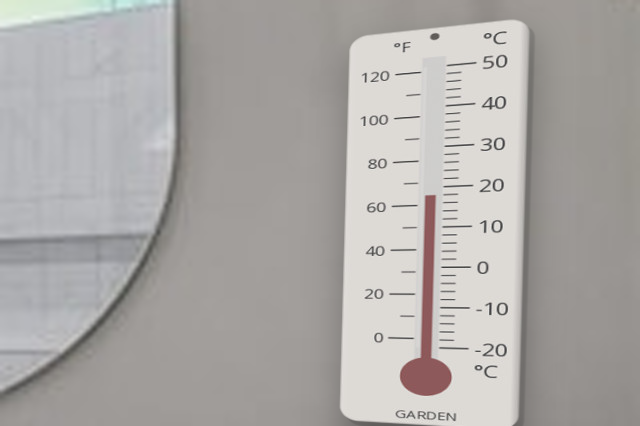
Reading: 18; °C
